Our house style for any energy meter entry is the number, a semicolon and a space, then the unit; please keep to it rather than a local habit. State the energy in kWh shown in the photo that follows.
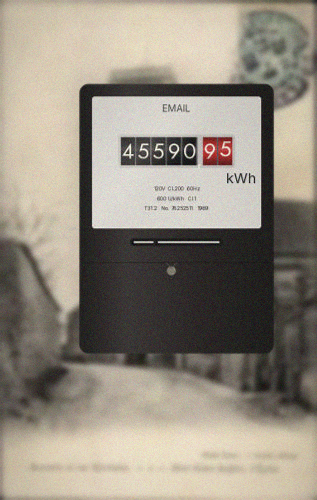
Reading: 45590.95; kWh
